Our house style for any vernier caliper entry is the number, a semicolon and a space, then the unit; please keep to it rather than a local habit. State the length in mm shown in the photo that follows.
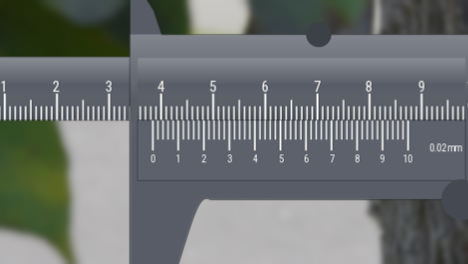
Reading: 38.4; mm
